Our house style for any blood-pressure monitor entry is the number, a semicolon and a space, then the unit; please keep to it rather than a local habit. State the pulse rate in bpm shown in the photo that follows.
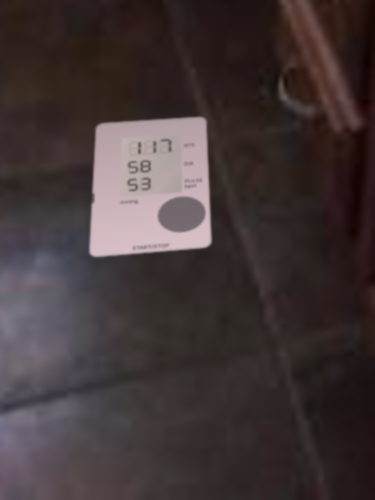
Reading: 53; bpm
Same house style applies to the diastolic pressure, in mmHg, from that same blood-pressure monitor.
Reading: 58; mmHg
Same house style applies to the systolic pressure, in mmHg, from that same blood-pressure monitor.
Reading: 117; mmHg
